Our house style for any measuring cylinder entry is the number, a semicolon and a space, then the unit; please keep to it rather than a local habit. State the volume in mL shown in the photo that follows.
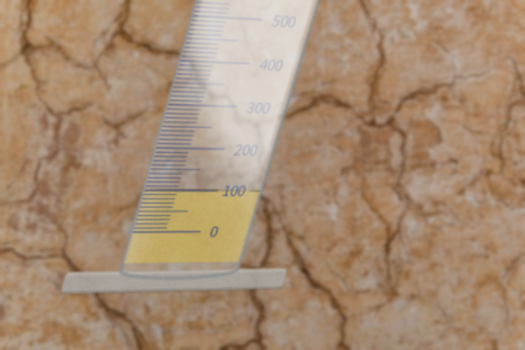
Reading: 100; mL
